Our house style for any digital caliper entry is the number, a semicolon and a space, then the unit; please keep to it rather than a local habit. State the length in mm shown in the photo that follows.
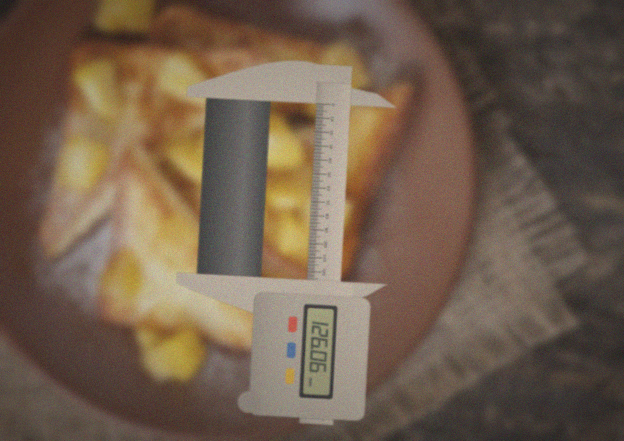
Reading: 126.06; mm
